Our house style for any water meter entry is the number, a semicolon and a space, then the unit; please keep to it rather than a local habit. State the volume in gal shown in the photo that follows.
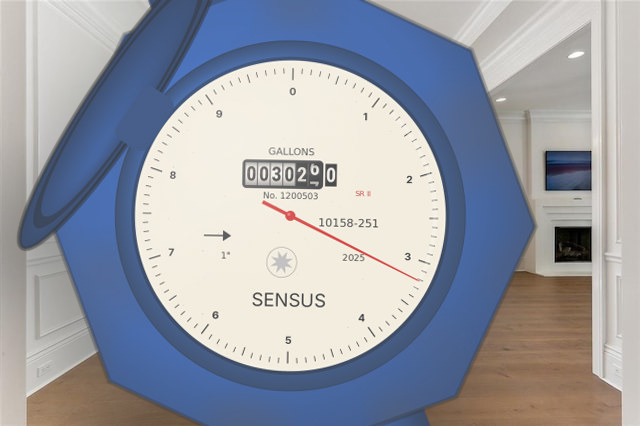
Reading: 30263.2; gal
